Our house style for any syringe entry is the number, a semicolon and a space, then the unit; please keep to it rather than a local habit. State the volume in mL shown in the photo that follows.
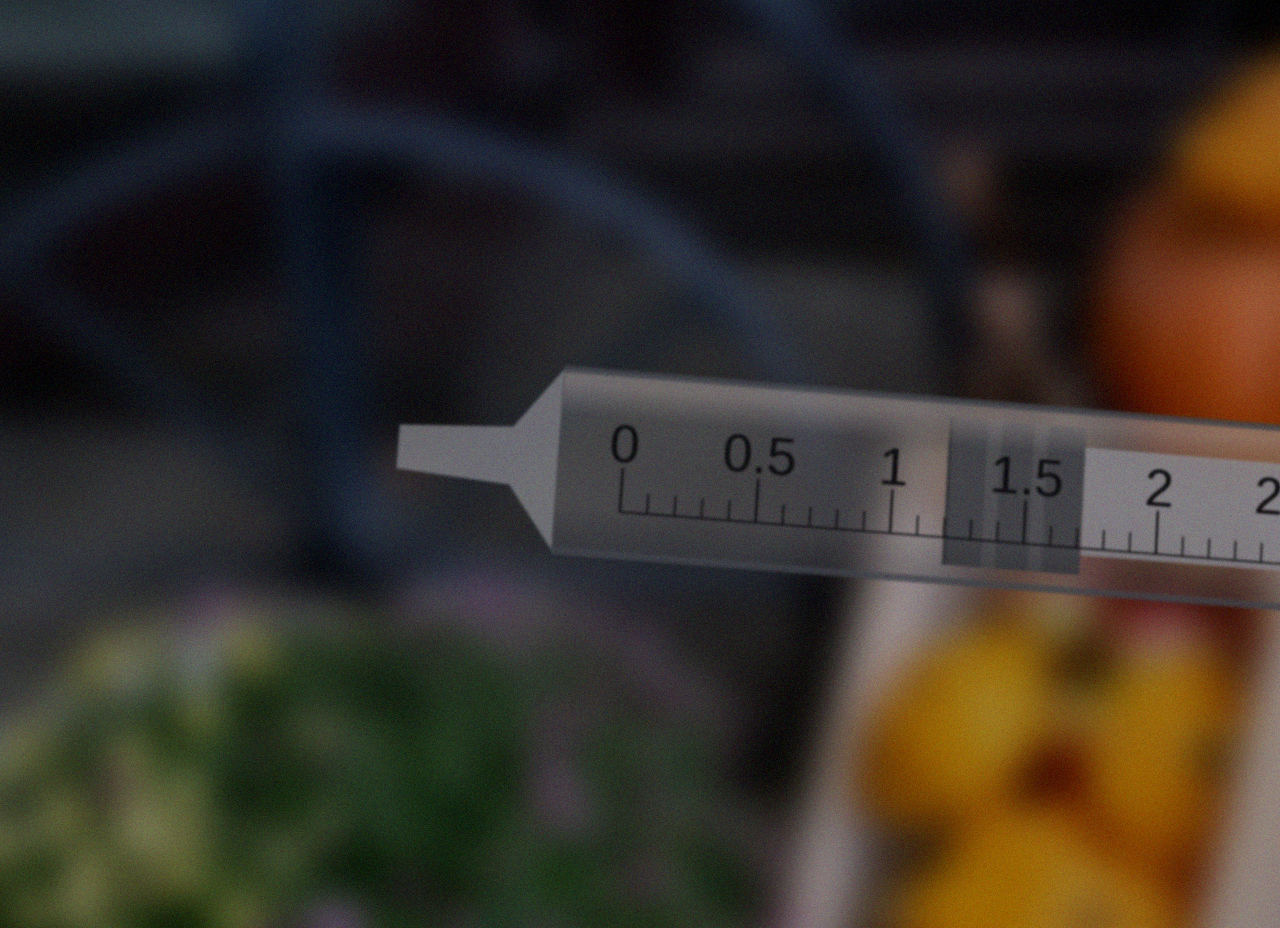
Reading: 1.2; mL
